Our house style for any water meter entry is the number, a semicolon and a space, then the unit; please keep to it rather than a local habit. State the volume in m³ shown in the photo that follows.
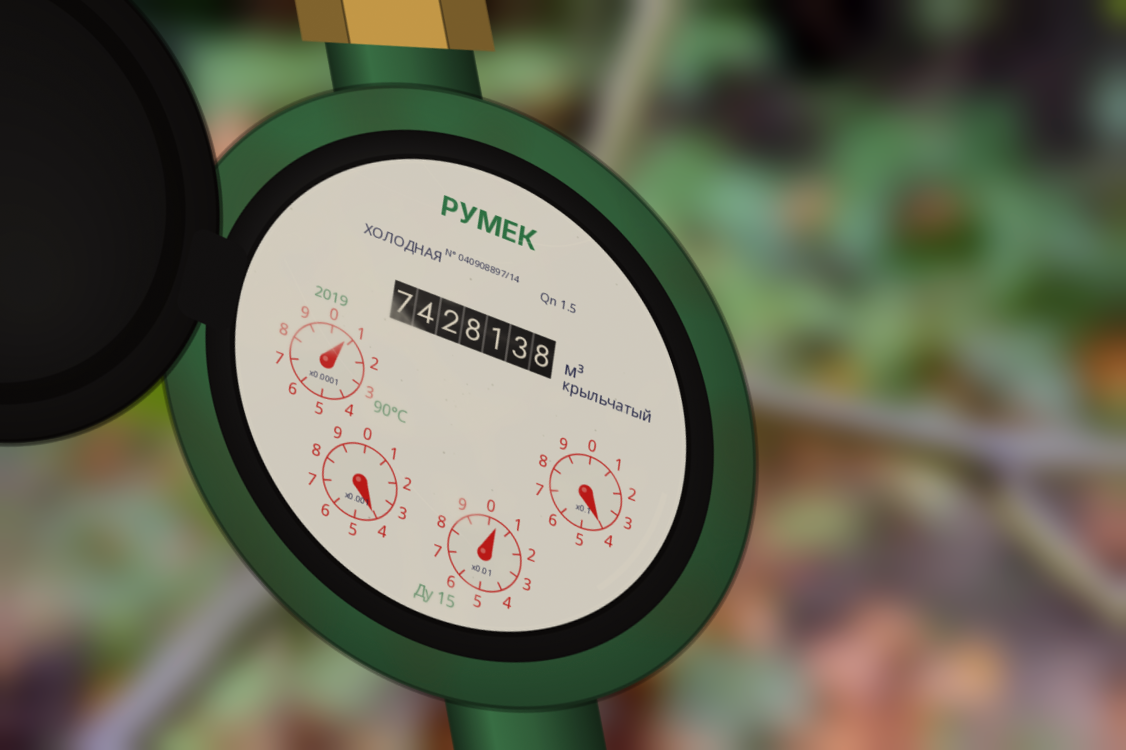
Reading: 7428138.4040; m³
